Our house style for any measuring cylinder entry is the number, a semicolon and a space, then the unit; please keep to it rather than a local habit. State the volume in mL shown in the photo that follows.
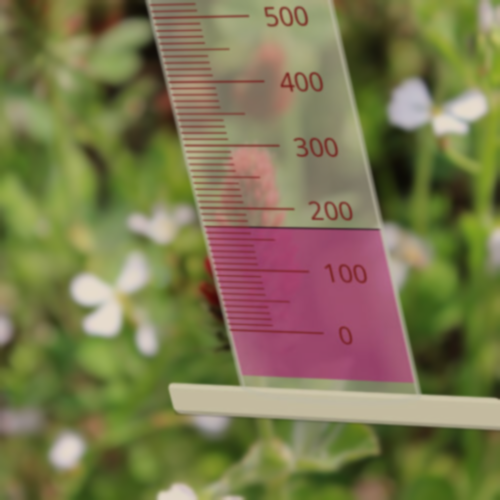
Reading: 170; mL
